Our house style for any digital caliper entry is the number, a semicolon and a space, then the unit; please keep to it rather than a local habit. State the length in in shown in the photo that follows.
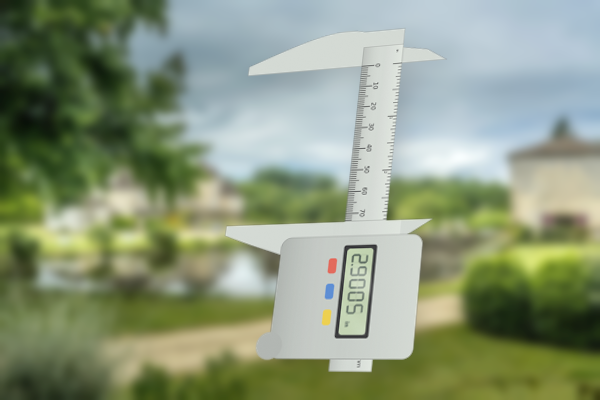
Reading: 2.9005; in
